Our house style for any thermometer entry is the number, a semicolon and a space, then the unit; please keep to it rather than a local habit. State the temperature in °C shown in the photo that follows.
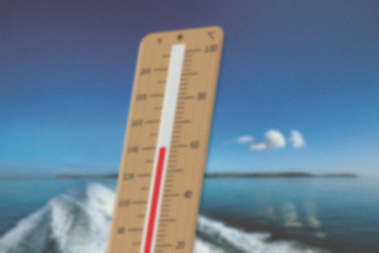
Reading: 60; °C
